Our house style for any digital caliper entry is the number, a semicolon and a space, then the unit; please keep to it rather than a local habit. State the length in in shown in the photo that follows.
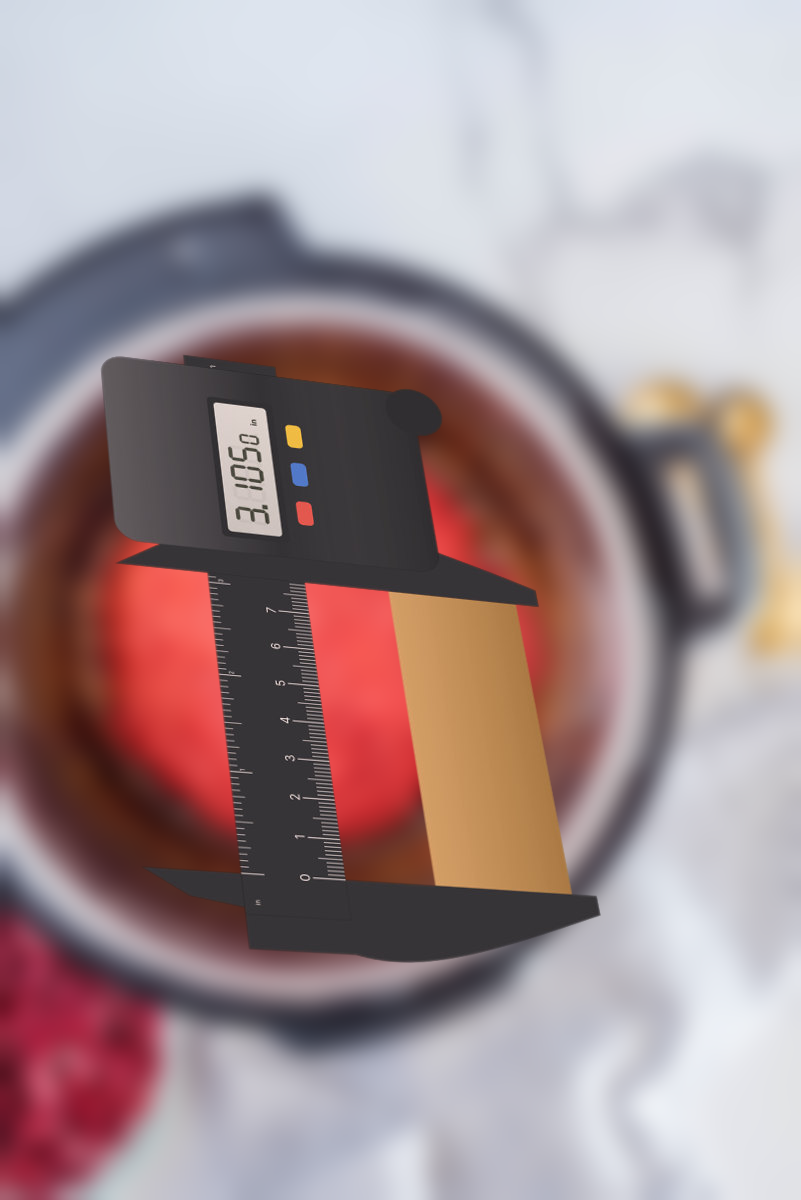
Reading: 3.1050; in
